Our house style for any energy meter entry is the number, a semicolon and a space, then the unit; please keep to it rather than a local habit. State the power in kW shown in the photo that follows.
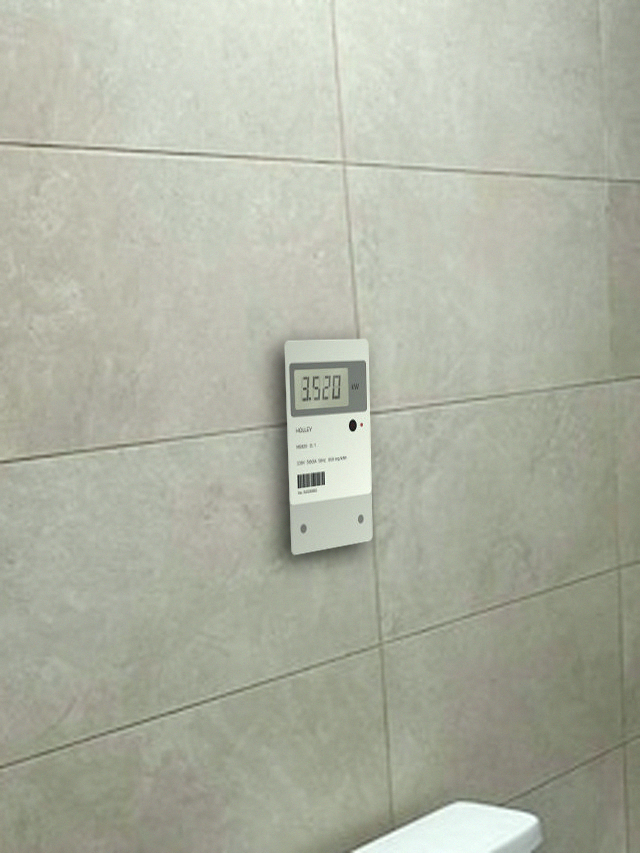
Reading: 3.520; kW
